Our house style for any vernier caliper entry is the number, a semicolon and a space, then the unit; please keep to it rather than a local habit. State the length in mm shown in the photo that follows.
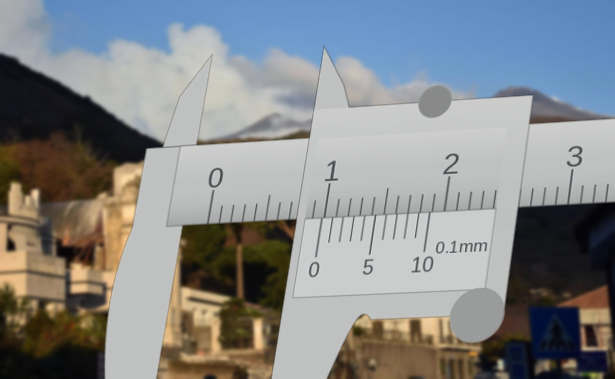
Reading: 9.8; mm
